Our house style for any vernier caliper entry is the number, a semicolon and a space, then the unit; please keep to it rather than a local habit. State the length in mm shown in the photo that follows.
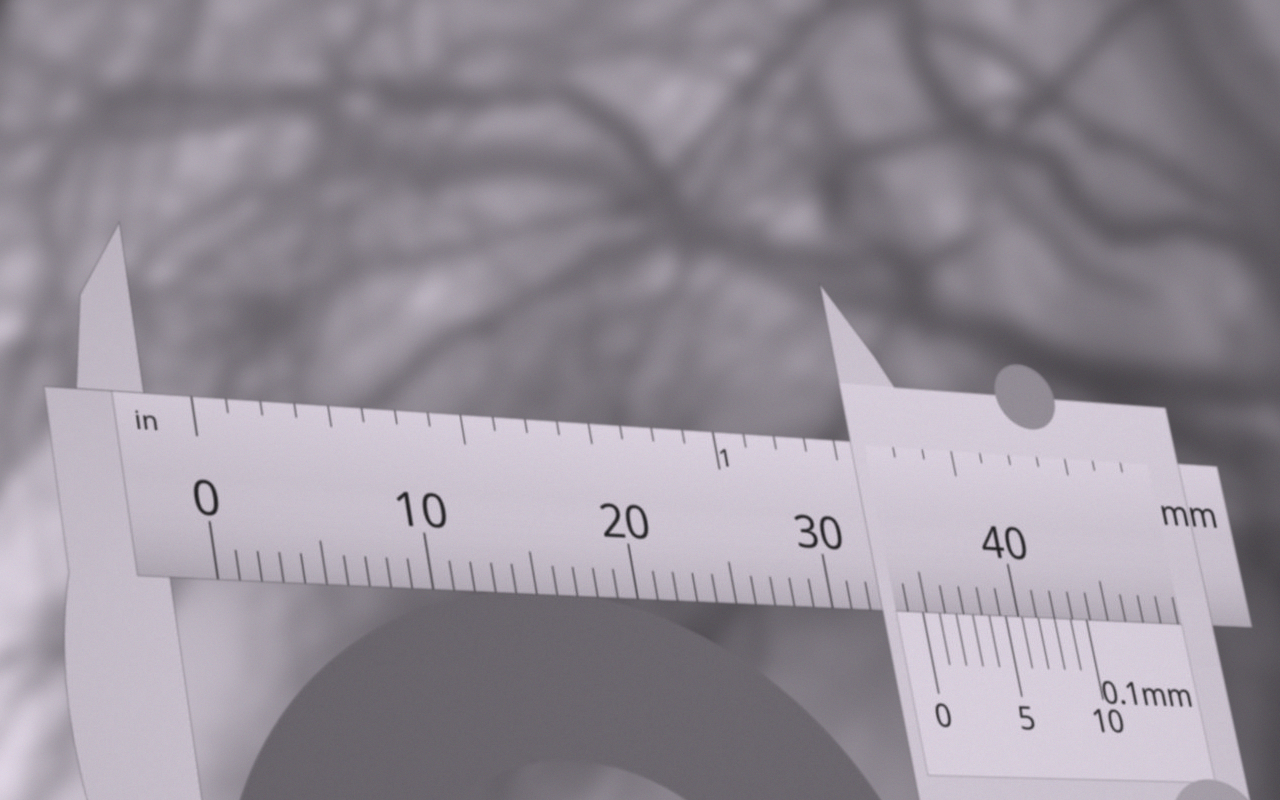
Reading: 34.8; mm
